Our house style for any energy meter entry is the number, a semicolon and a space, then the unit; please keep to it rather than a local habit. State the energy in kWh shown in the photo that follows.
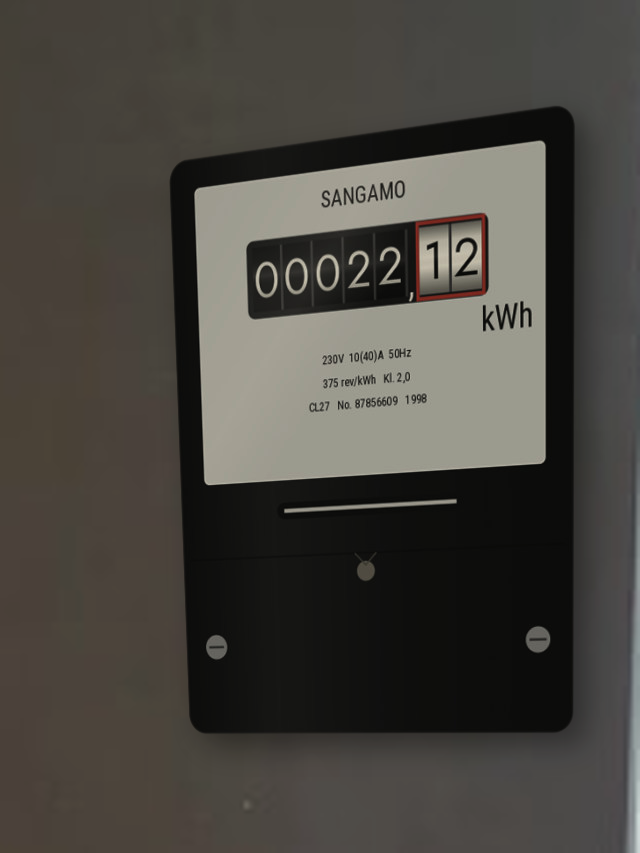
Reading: 22.12; kWh
